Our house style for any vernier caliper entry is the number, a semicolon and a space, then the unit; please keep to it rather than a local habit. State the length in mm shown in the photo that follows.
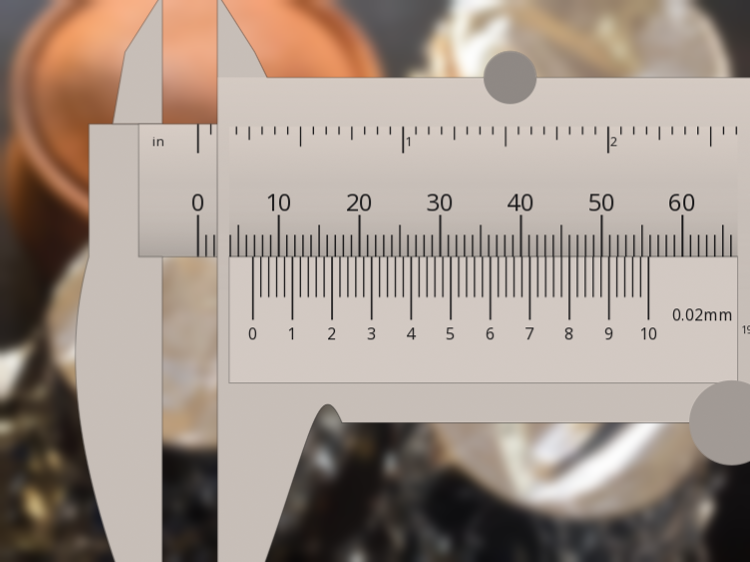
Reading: 6.8; mm
